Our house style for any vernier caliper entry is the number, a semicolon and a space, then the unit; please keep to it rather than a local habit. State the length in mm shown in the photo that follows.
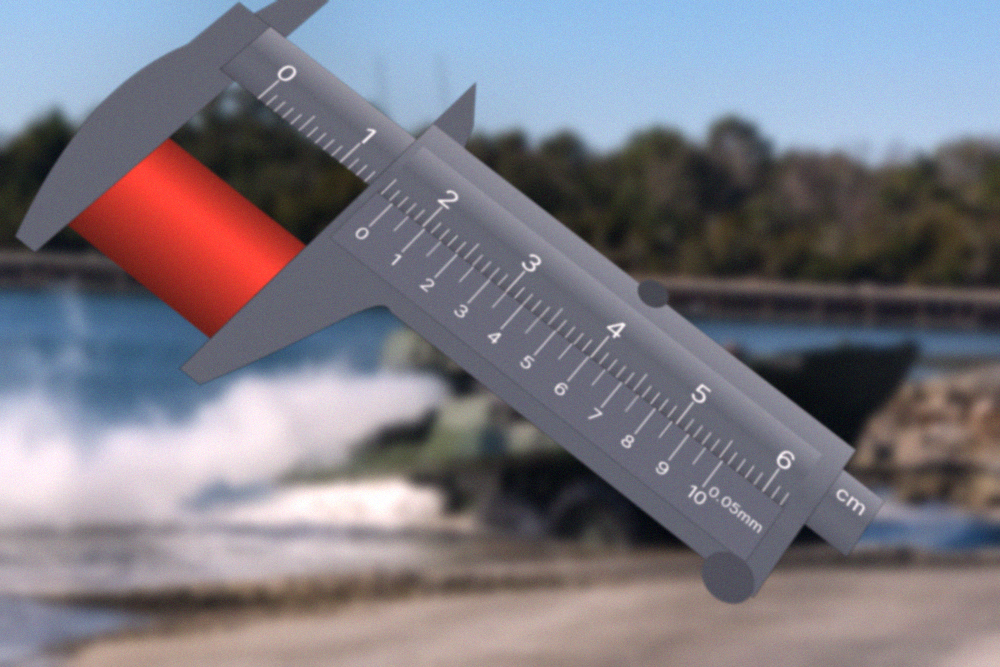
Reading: 16.4; mm
